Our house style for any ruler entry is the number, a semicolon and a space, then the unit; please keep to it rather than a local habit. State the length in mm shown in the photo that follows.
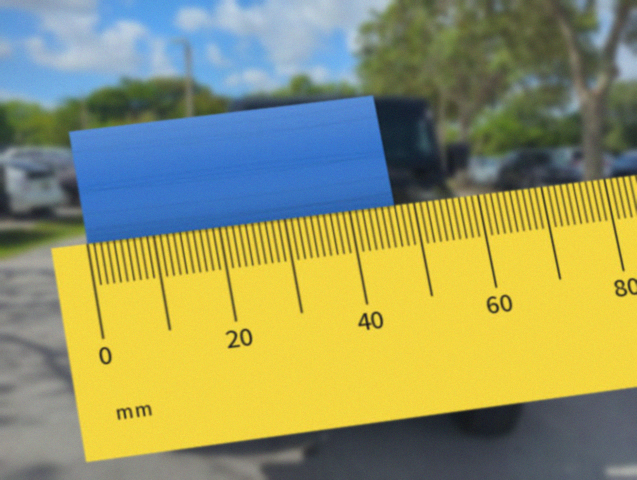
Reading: 47; mm
